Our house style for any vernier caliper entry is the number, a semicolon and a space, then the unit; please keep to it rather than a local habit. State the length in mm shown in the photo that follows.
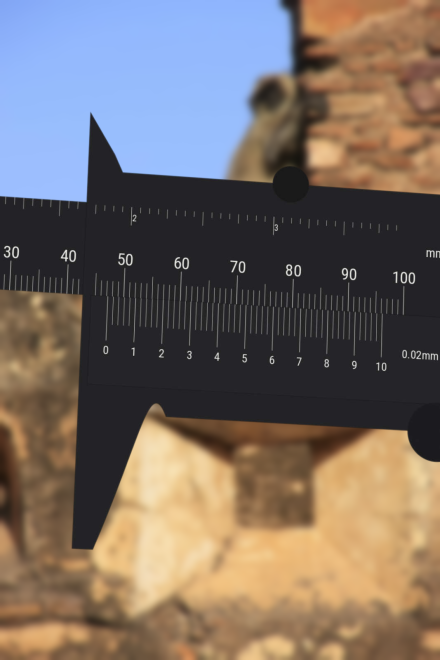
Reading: 47.2; mm
